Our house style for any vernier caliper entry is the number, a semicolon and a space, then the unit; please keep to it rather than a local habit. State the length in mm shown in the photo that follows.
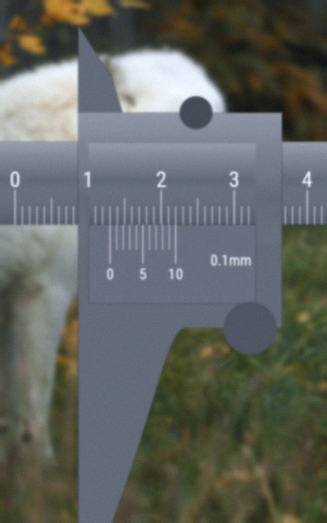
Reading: 13.0; mm
